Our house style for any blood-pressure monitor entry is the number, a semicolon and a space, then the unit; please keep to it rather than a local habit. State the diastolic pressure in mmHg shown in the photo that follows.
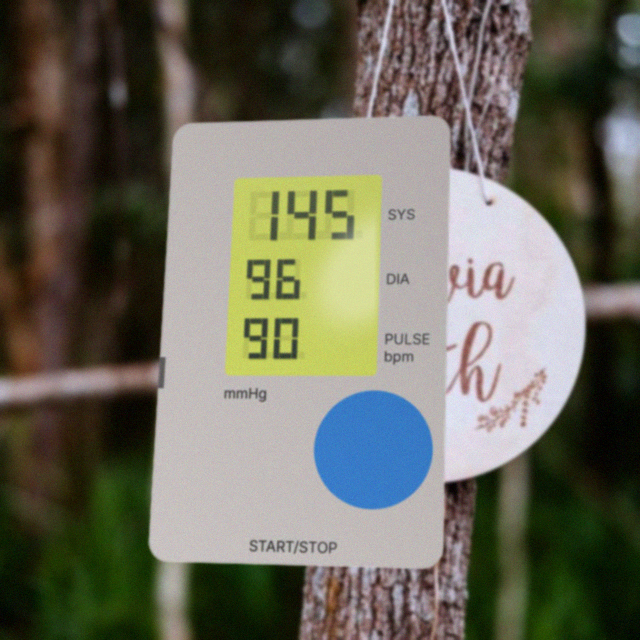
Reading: 96; mmHg
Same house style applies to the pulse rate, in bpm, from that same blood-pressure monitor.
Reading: 90; bpm
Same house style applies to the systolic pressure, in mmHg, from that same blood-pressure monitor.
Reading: 145; mmHg
